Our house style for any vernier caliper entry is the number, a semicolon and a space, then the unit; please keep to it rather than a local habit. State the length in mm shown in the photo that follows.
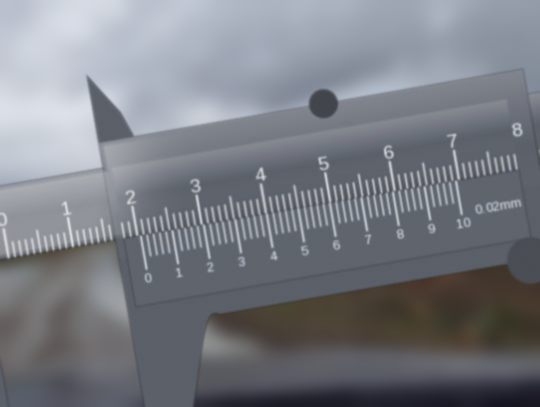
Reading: 20.5; mm
